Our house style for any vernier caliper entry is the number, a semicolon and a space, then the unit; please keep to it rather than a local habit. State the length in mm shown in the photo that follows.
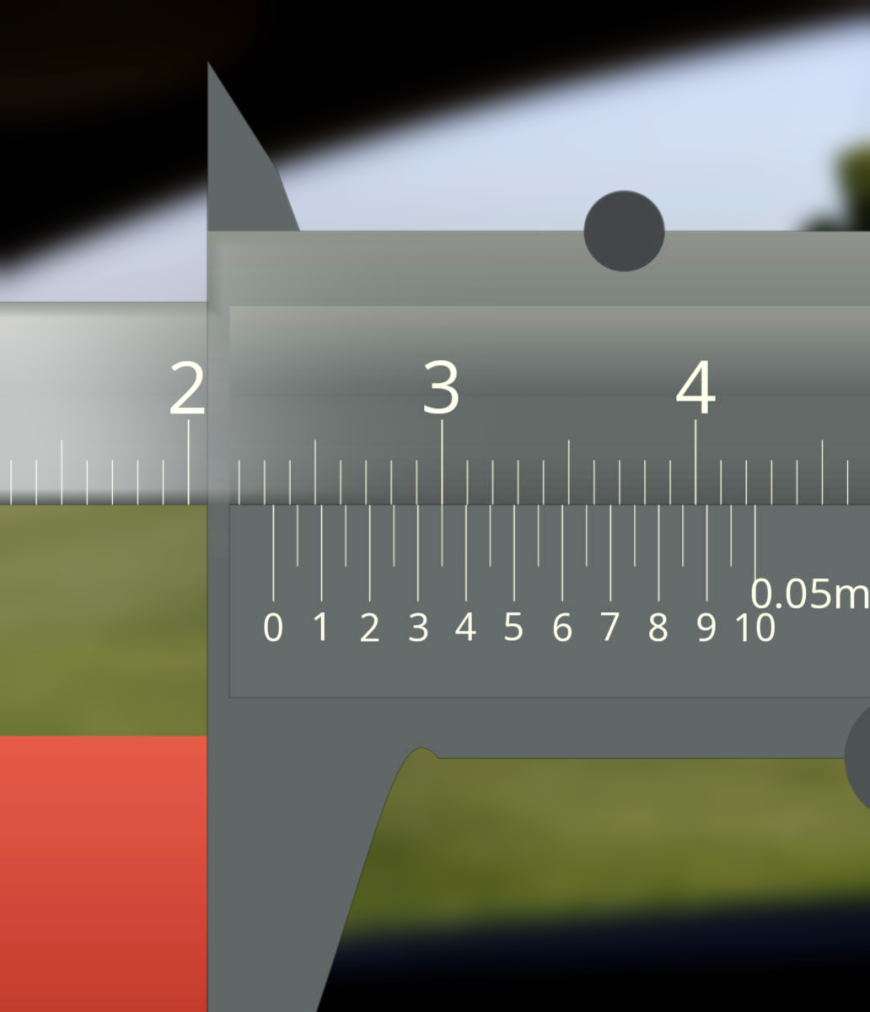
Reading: 23.35; mm
